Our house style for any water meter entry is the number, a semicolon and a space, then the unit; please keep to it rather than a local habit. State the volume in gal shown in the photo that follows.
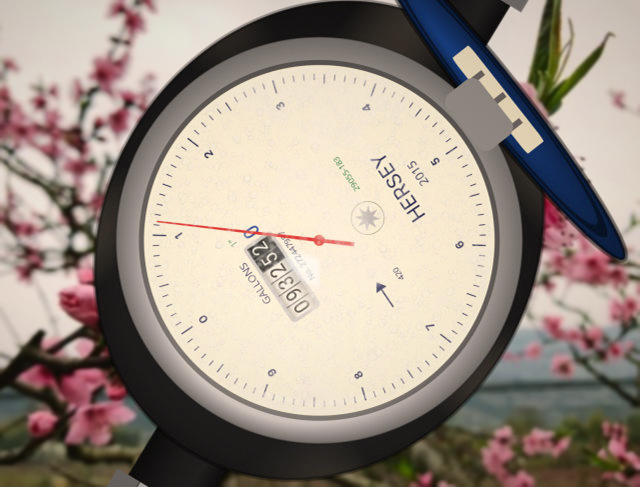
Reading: 932521.1; gal
